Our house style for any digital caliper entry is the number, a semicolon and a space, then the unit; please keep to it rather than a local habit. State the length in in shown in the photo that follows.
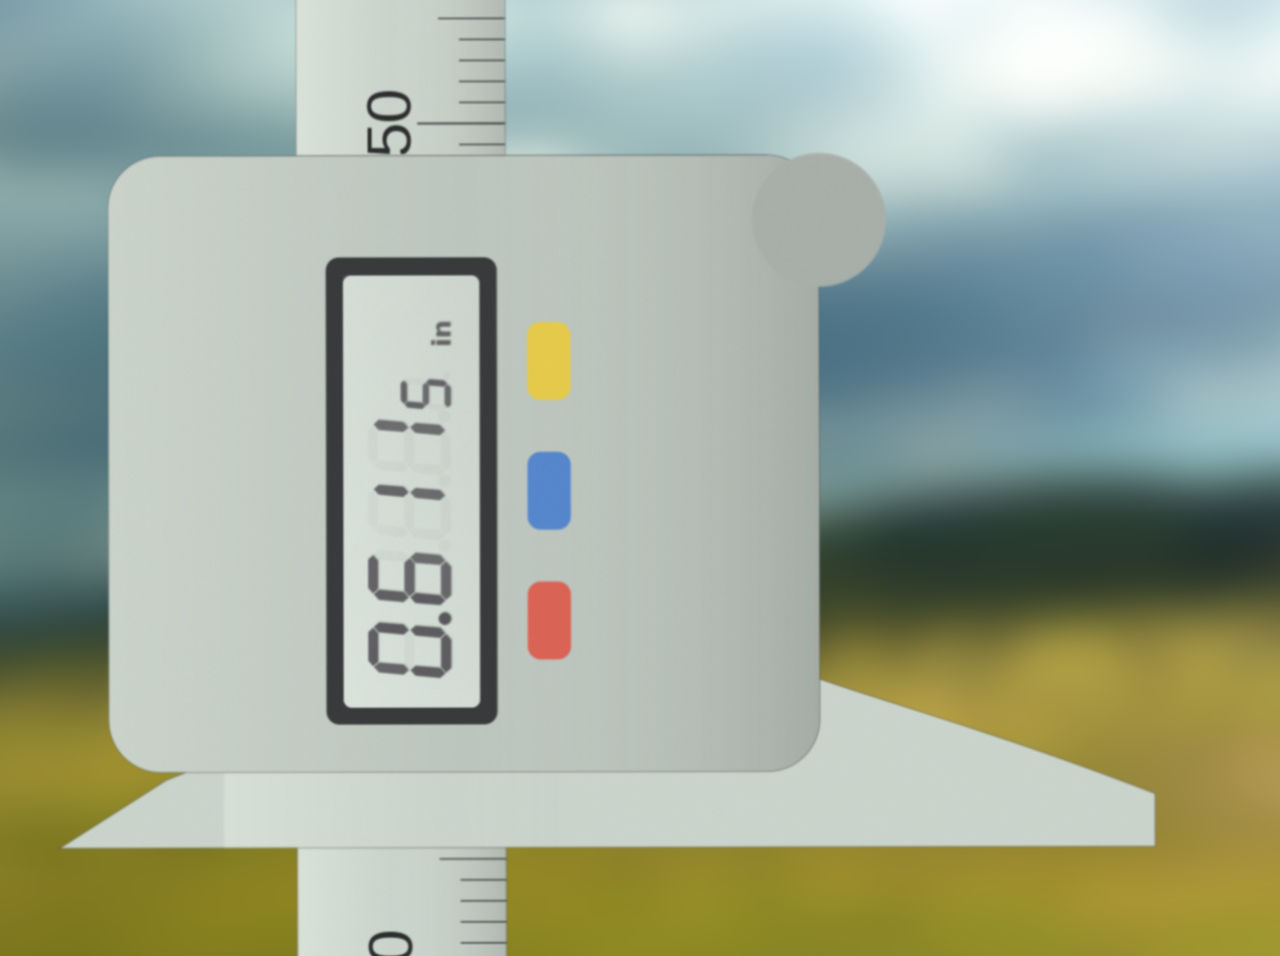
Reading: 0.6115; in
